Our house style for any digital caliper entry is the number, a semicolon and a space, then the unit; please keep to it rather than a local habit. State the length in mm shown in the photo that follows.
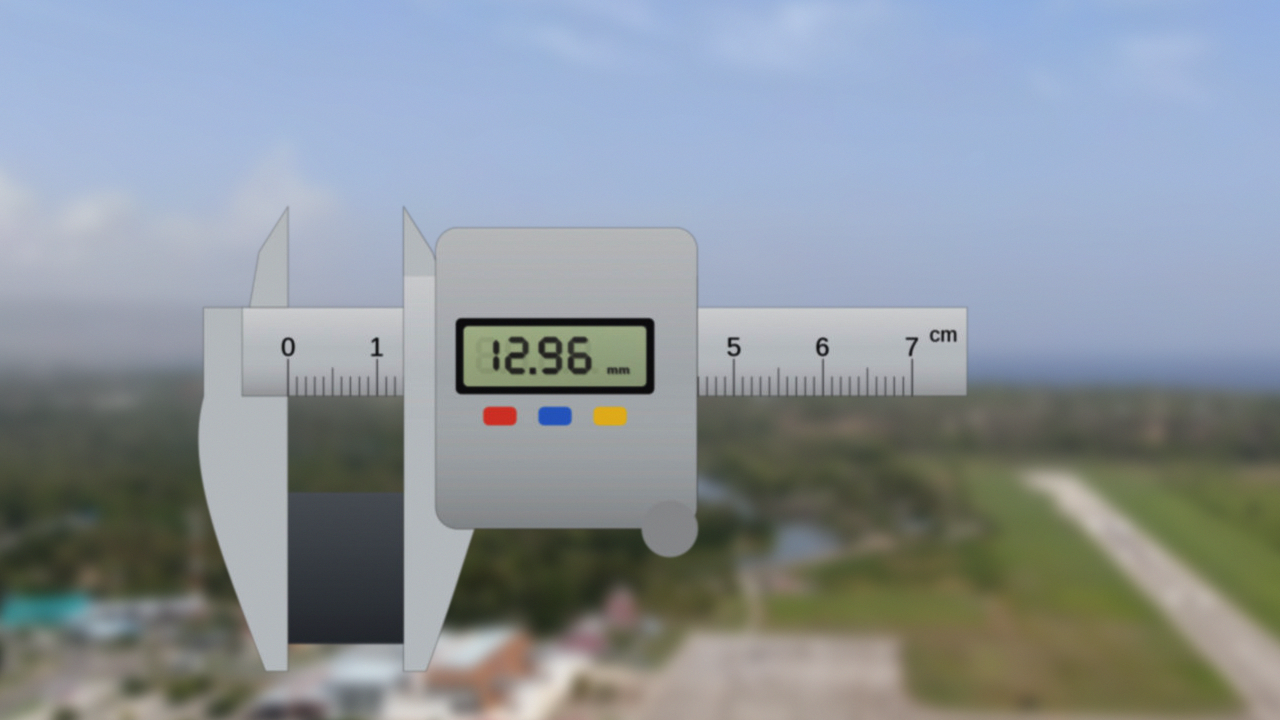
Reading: 12.96; mm
